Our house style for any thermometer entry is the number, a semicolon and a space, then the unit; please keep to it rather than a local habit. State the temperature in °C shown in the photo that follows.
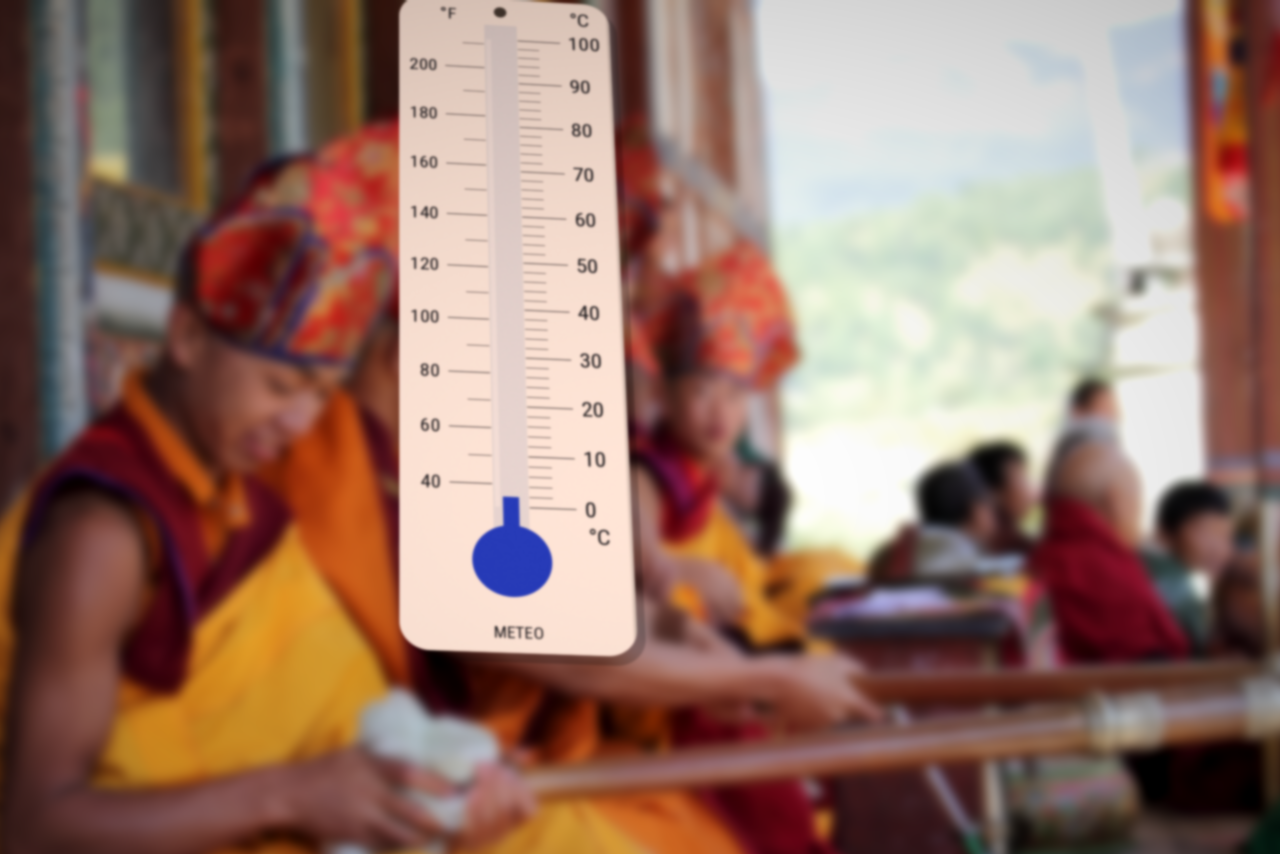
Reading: 2; °C
